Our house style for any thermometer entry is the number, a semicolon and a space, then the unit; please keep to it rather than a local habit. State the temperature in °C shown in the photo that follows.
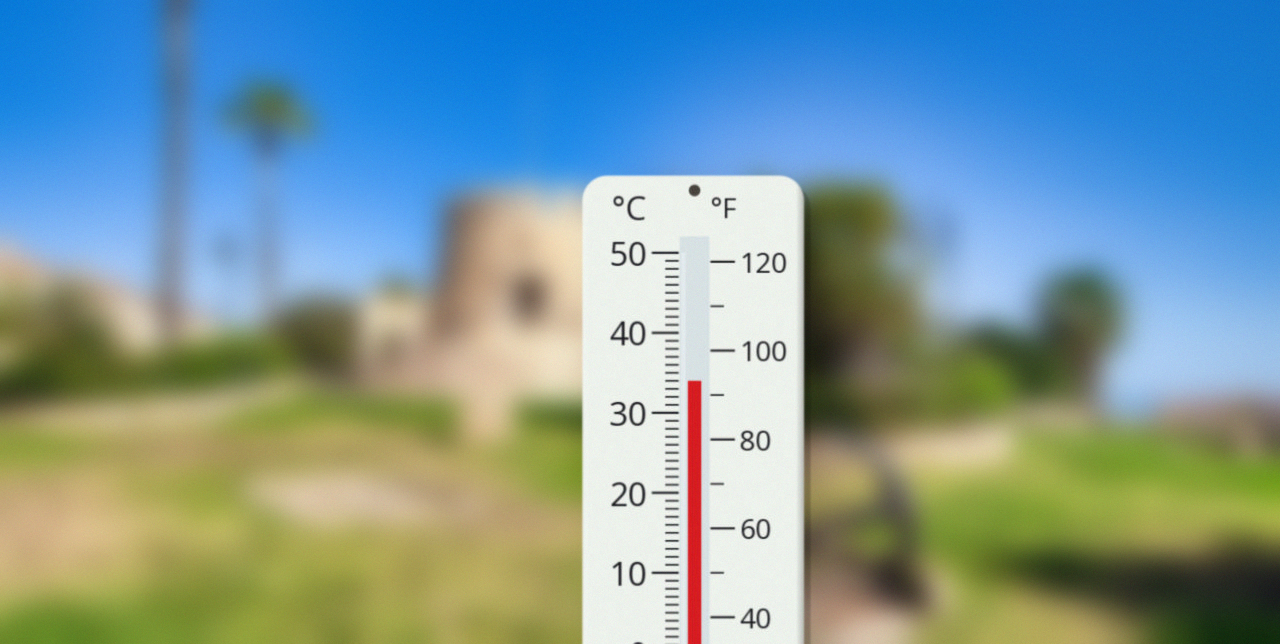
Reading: 34; °C
